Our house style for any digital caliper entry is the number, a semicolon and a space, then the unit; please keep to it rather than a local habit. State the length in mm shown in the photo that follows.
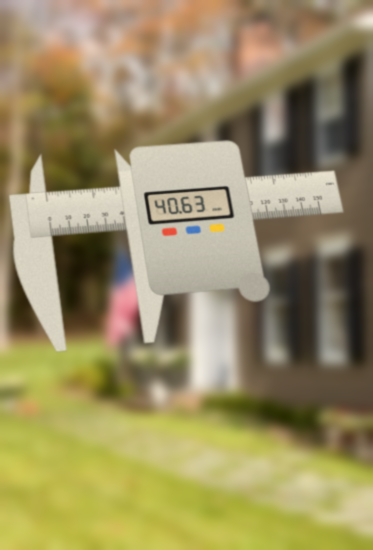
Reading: 40.63; mm
